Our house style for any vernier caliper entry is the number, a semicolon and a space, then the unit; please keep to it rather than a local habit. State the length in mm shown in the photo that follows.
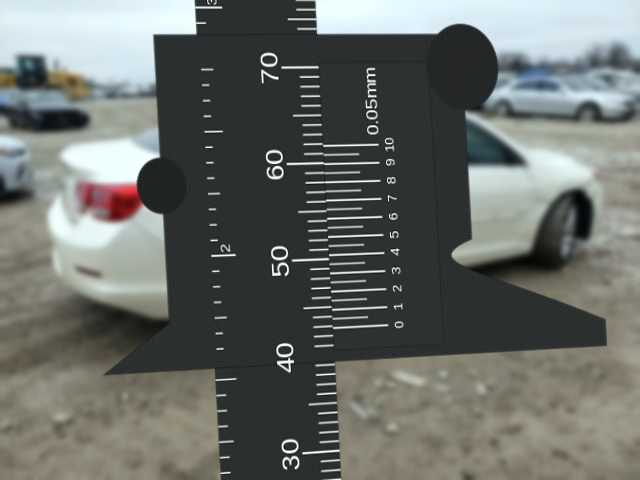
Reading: 42.8; mm
